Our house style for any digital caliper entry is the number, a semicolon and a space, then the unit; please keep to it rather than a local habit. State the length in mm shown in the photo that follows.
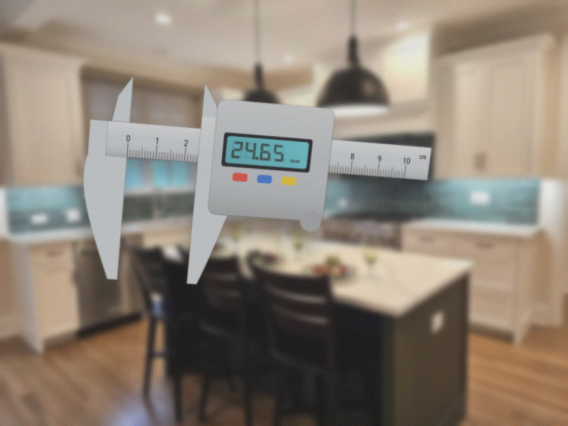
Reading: 24.65; mm
